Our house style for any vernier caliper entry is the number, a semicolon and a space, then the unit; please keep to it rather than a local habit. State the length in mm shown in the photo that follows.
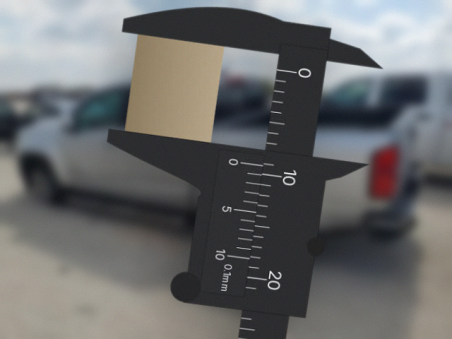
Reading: 9.2; mm
